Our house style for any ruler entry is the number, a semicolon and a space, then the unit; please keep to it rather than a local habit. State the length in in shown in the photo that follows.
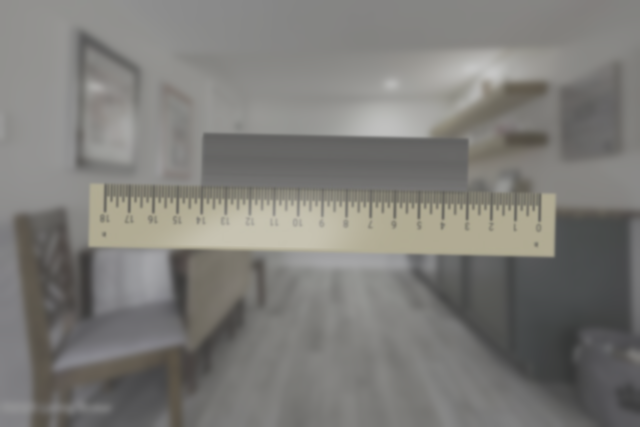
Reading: 11; in
